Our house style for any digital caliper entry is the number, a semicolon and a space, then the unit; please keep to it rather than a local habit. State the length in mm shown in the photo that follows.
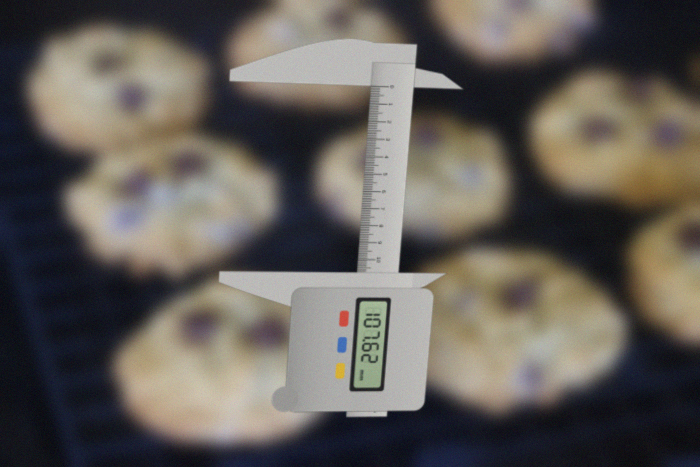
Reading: 107.62; mm
